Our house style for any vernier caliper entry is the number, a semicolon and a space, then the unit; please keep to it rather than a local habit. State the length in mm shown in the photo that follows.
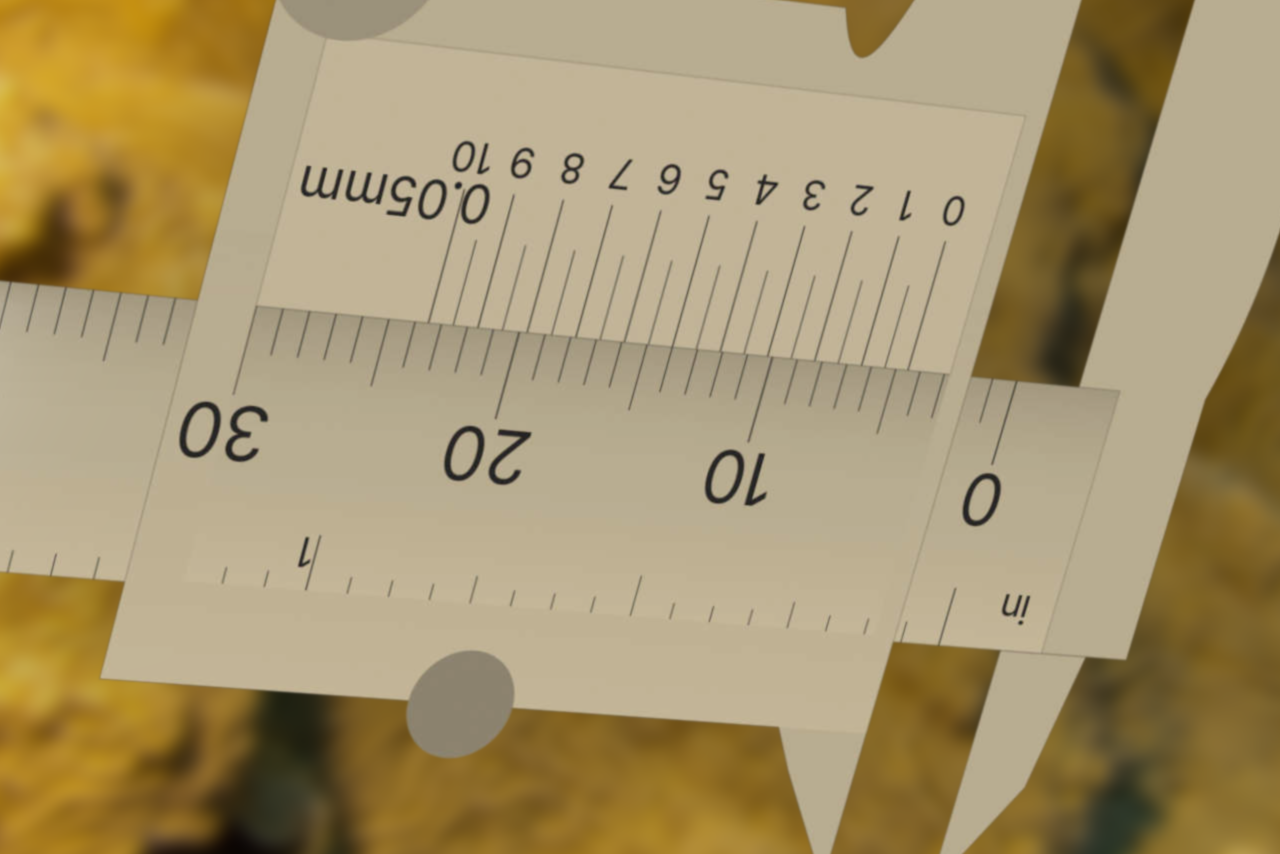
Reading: 4.5; mm
